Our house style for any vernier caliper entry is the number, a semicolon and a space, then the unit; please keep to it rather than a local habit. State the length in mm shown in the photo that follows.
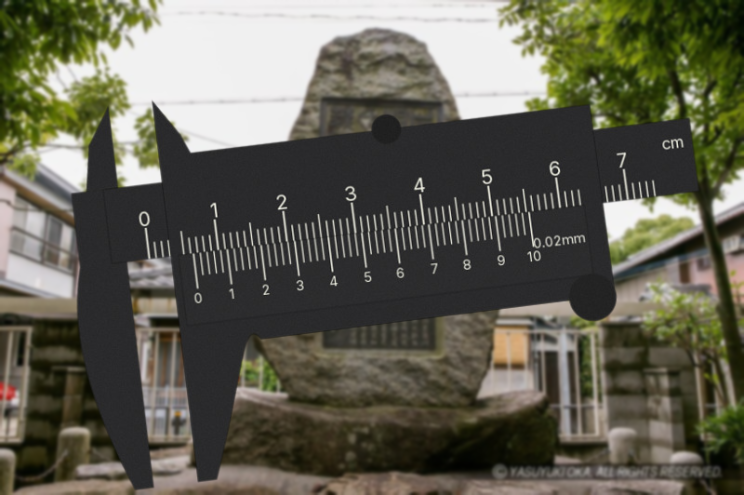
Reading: 6.4; mm
